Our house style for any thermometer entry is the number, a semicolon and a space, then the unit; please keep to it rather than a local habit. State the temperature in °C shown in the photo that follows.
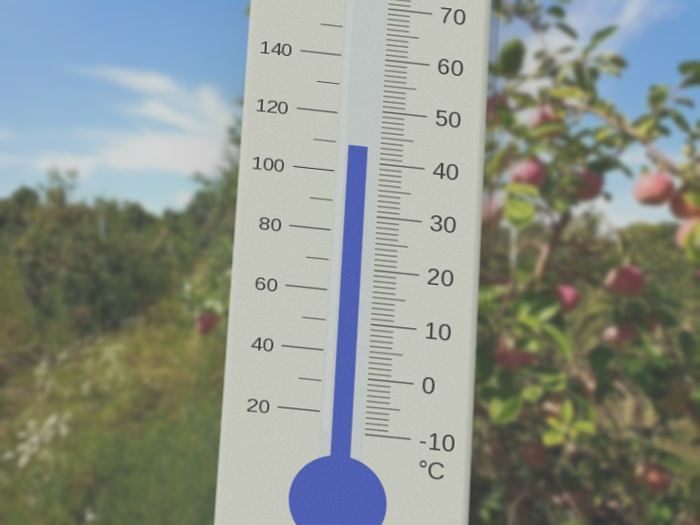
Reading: 43; °C
